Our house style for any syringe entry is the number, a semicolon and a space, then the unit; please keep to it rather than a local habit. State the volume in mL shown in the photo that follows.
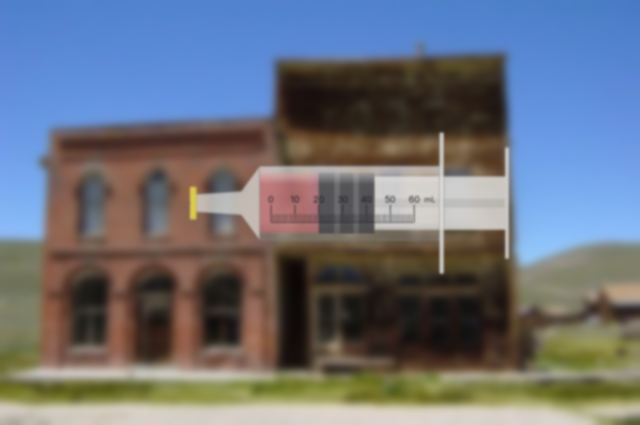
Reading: 20; mL
